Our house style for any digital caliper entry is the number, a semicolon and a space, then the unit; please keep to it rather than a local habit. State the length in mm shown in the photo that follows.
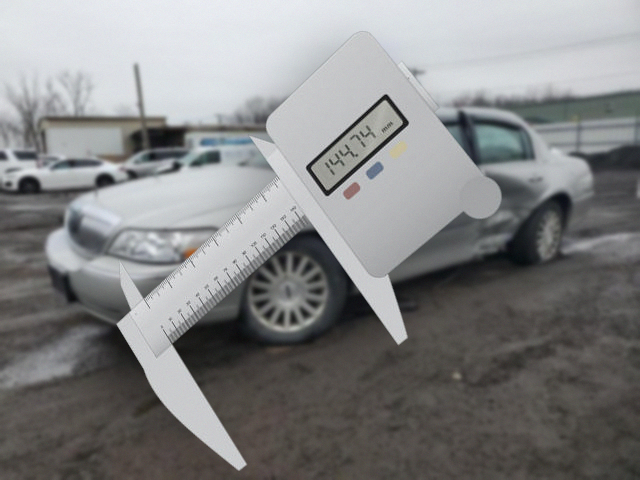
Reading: 144.74; mm
